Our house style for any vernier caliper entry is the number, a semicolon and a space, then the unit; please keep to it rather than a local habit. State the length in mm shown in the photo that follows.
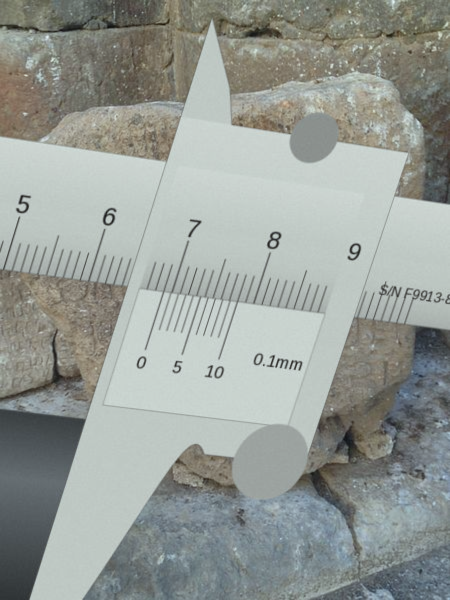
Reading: 69.0; mm
